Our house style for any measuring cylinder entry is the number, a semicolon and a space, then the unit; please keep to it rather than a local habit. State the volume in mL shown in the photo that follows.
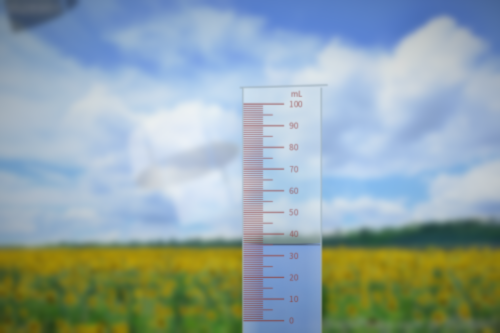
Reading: 35; mL
